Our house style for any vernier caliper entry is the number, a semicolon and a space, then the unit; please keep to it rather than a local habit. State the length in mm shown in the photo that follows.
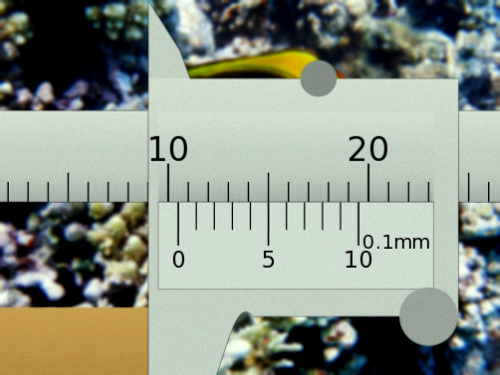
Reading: 10.5; mm
